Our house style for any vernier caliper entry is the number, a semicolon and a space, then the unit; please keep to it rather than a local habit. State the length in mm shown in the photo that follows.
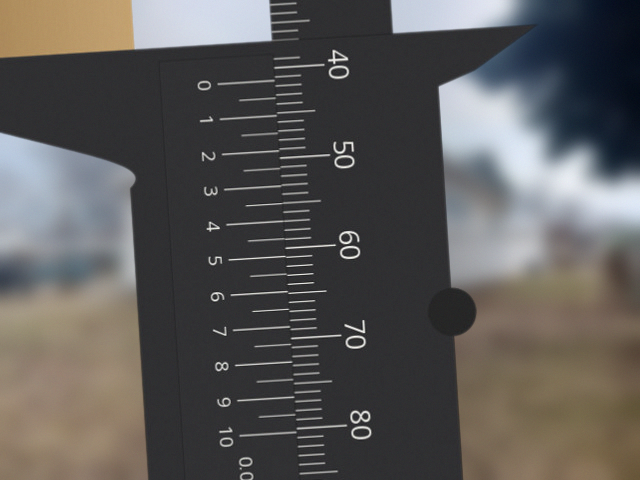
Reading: 41.4; mm
